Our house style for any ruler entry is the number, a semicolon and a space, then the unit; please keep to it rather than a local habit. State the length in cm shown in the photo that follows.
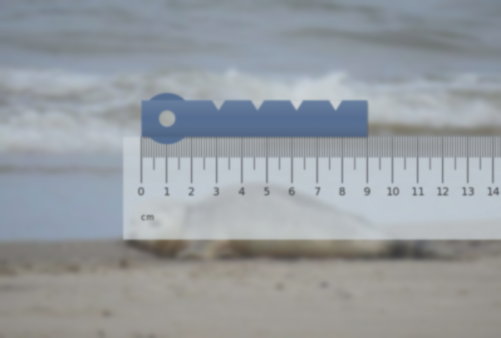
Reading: 9; cm
